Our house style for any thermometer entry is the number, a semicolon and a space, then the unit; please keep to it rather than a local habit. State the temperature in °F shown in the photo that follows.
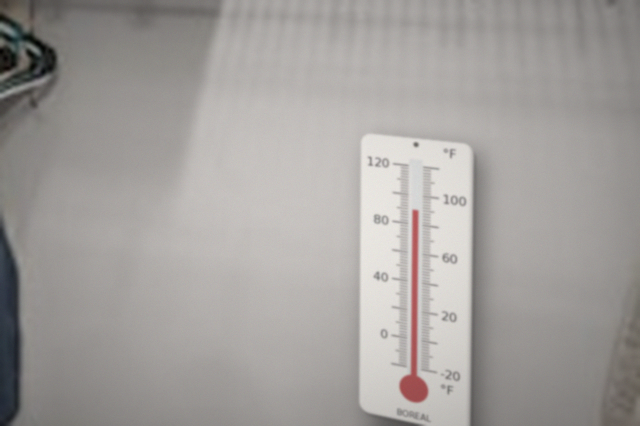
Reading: 90; °F
